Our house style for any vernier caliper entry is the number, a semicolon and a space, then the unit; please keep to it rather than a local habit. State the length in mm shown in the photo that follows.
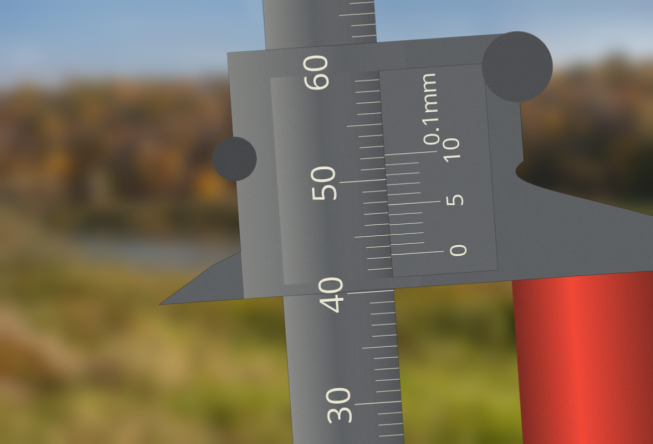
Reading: 43.2; mm
